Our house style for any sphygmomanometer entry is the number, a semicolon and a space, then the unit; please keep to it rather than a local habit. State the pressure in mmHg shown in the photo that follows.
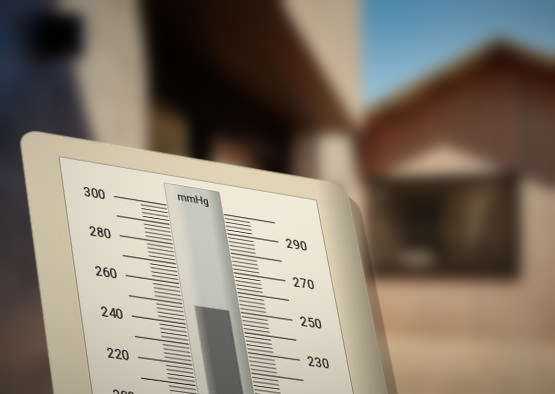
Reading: 250; mmHg
